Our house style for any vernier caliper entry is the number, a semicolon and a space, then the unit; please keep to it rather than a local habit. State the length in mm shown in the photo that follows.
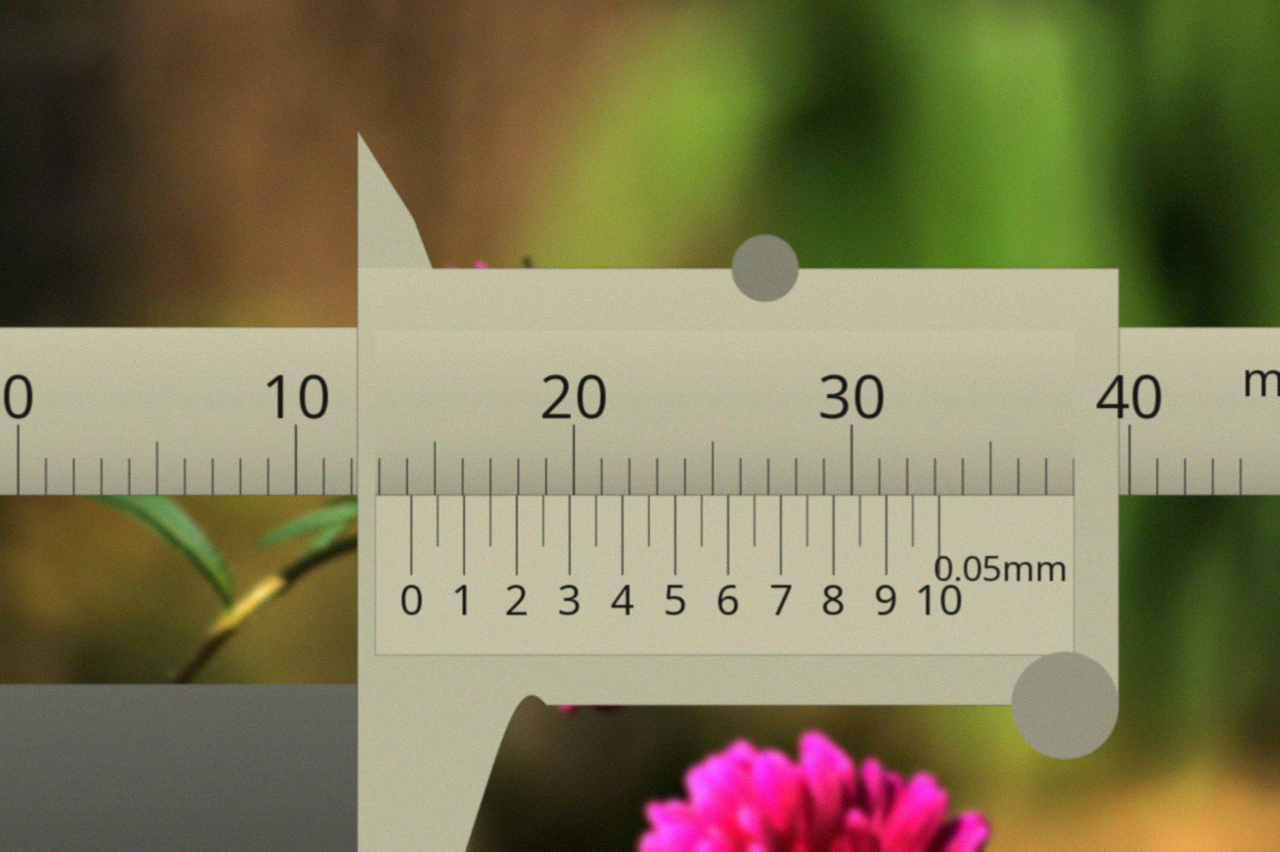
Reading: 14.15; mm
